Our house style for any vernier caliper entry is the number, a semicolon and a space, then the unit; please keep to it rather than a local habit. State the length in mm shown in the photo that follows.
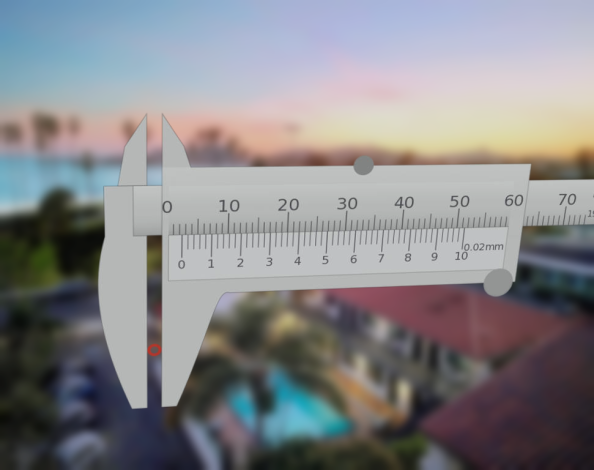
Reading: 2.4; mm
